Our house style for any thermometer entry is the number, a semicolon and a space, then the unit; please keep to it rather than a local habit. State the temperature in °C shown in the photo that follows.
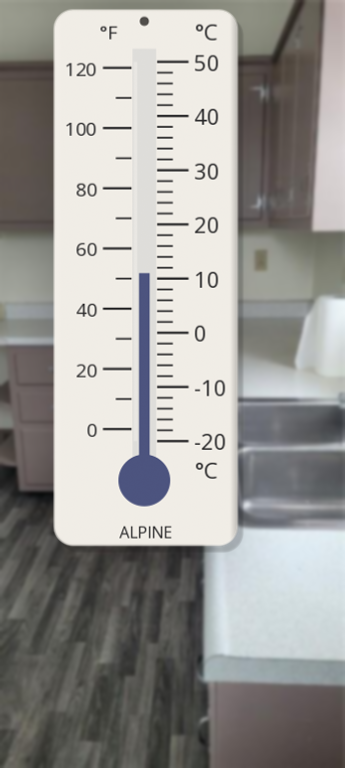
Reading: 11; °C
